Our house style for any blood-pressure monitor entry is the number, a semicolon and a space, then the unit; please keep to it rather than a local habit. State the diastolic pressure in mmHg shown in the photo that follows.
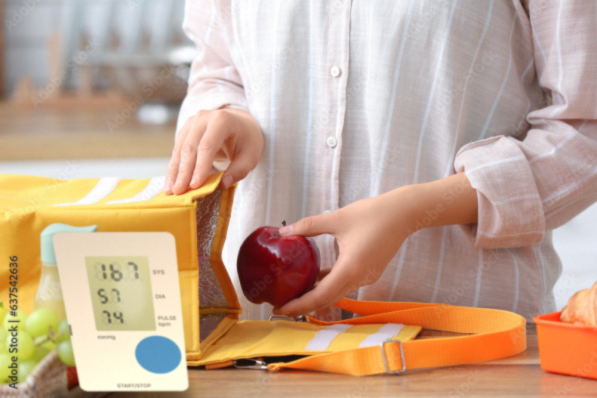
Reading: 57; mmHg
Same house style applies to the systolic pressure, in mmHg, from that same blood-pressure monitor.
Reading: 167; mmHg
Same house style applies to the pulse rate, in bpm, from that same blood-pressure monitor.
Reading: 74; bpm
